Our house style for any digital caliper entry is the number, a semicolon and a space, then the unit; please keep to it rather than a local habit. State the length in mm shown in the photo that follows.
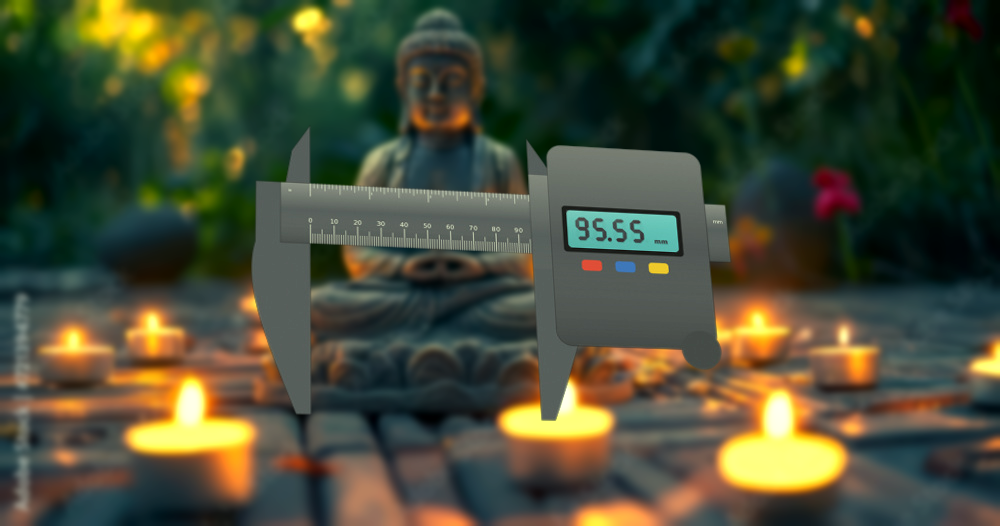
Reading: 95.55; mm
